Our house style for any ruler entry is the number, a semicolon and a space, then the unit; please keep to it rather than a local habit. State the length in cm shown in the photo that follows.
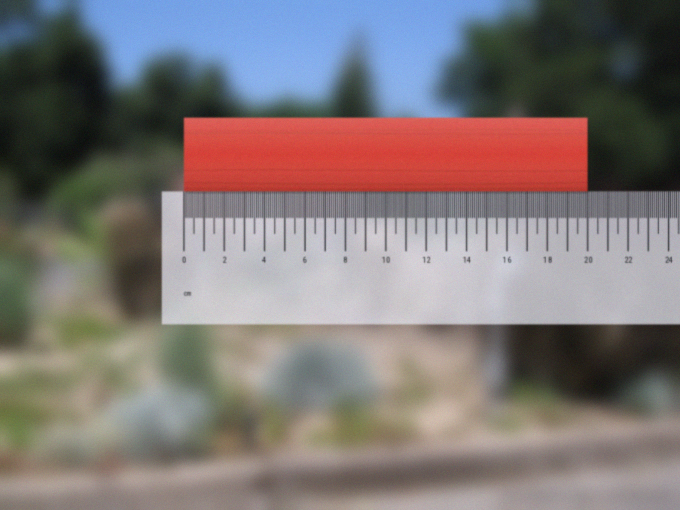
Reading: 20; cm
